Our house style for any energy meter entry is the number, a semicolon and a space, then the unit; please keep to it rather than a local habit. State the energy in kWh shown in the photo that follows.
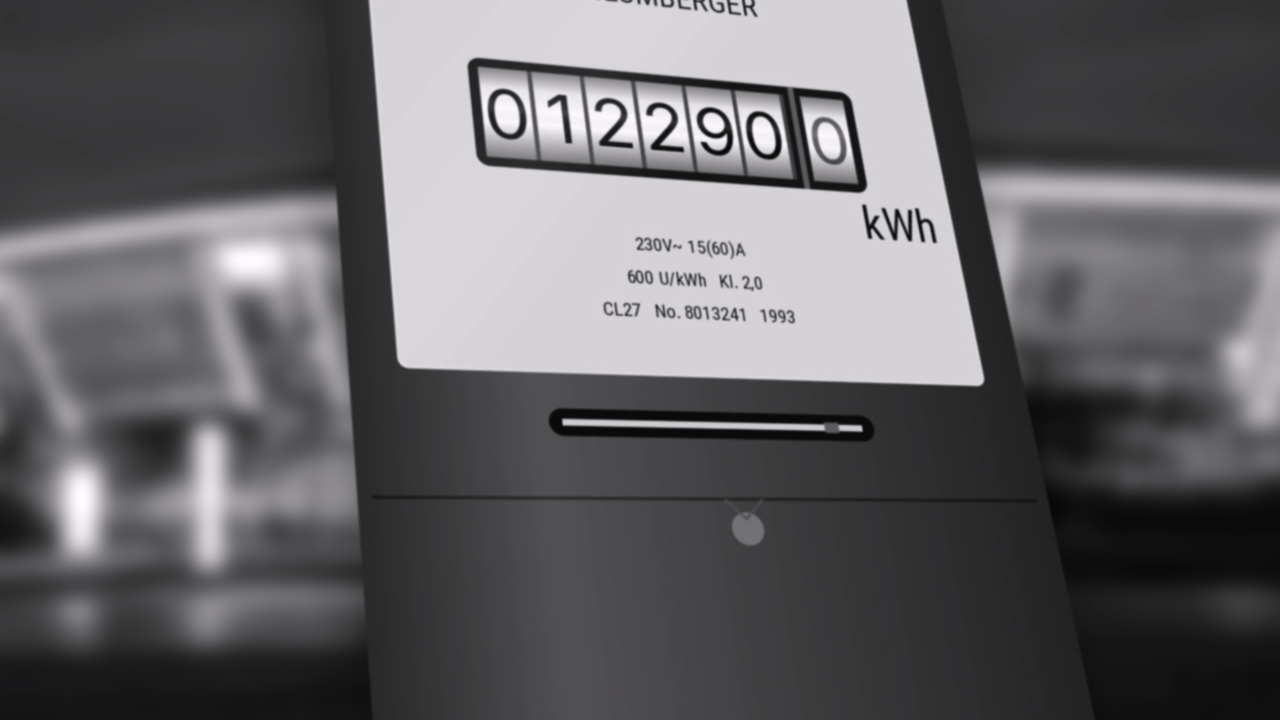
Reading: 12290.0; kWh
